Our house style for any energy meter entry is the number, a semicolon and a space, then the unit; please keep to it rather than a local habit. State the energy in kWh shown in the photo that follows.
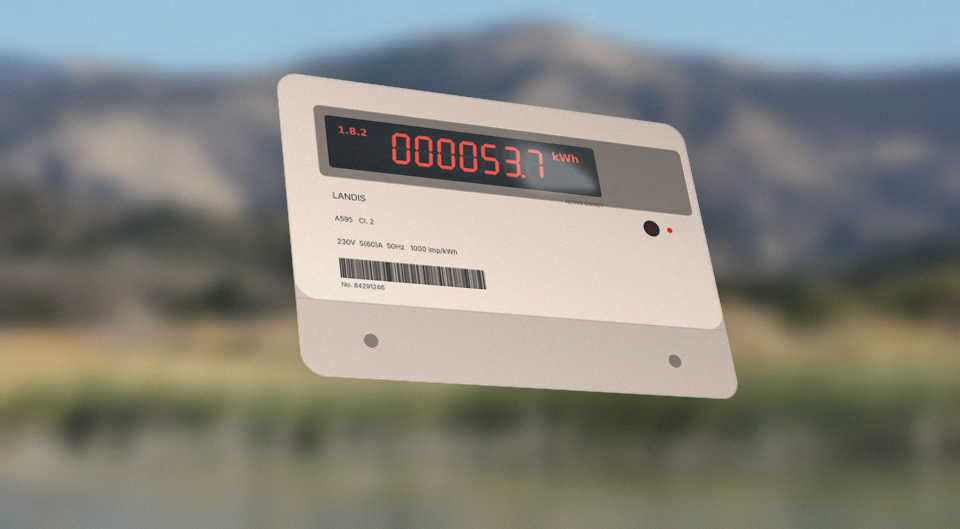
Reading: 53.7; kWh
